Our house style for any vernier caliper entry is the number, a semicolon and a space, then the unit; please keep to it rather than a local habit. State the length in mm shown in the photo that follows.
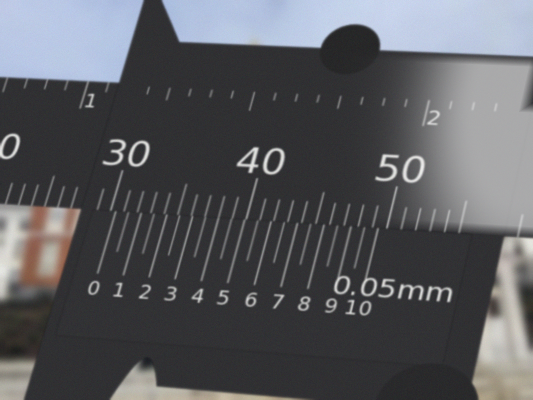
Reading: 30.4; mm
